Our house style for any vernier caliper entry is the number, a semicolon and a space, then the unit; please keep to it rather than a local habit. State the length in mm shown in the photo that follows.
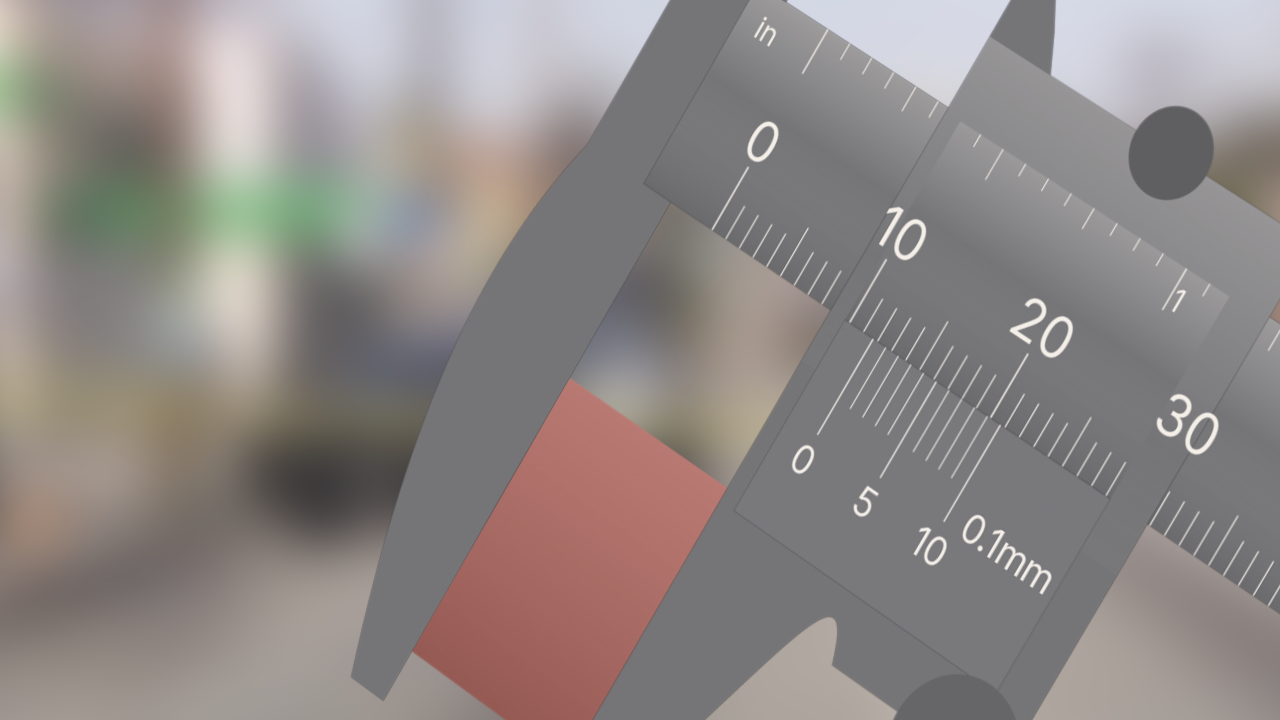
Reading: 11.7; mm
